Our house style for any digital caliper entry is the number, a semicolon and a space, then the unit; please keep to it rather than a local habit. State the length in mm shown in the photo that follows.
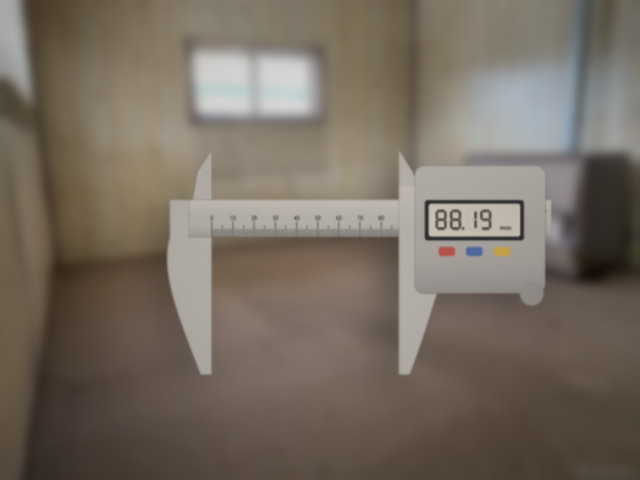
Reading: 88.19; mm
